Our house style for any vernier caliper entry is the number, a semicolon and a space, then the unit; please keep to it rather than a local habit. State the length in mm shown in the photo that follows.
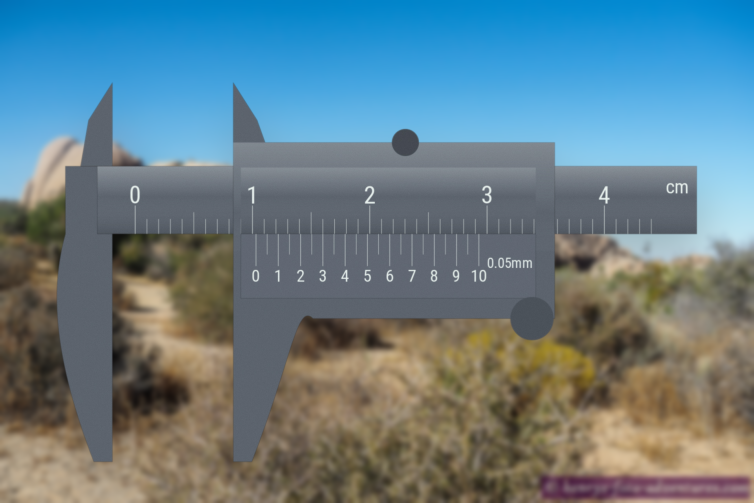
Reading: 10.3; mm
